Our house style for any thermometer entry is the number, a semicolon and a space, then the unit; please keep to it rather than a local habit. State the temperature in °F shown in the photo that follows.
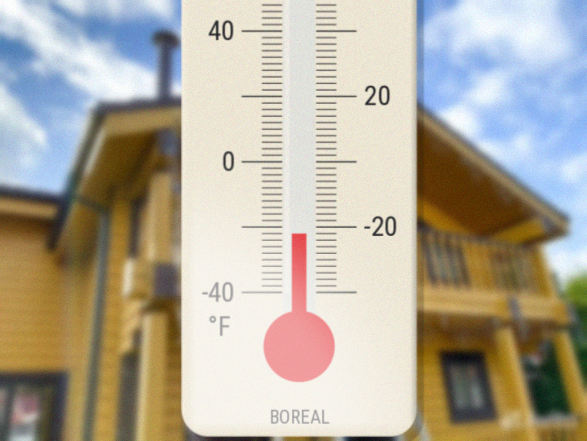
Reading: -22; °F
